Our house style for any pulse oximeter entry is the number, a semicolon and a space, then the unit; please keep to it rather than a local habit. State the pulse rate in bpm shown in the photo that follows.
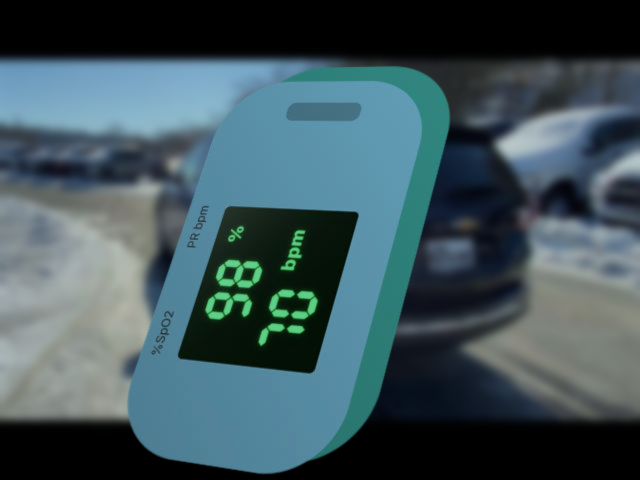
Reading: 70; bpm
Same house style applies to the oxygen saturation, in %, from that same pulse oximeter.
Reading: 98; %
